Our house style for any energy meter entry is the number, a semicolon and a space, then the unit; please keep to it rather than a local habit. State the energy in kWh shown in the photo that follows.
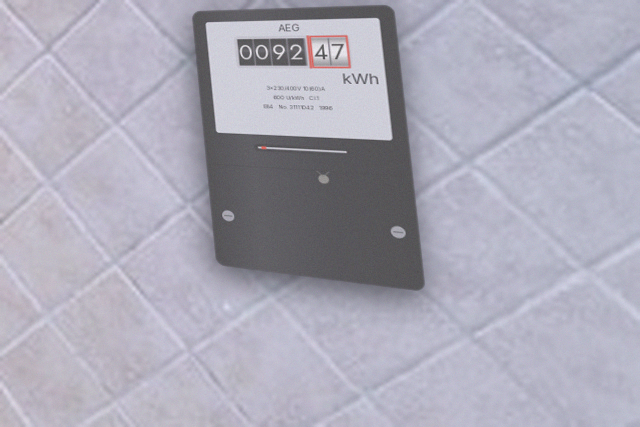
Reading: 92.47; kWh
